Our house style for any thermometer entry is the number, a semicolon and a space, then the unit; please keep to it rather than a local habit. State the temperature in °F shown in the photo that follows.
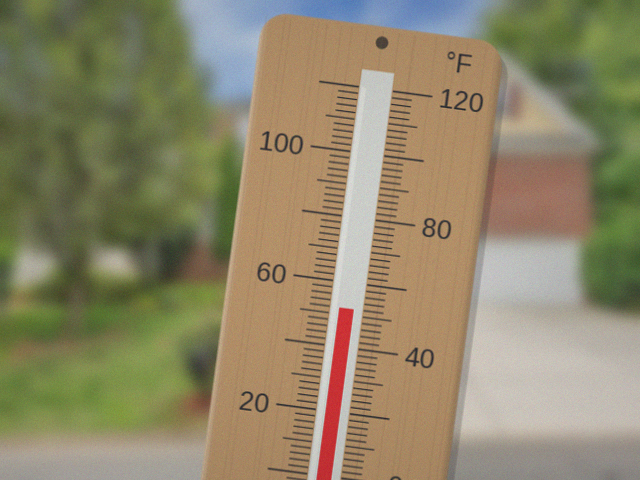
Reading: 52; °F
